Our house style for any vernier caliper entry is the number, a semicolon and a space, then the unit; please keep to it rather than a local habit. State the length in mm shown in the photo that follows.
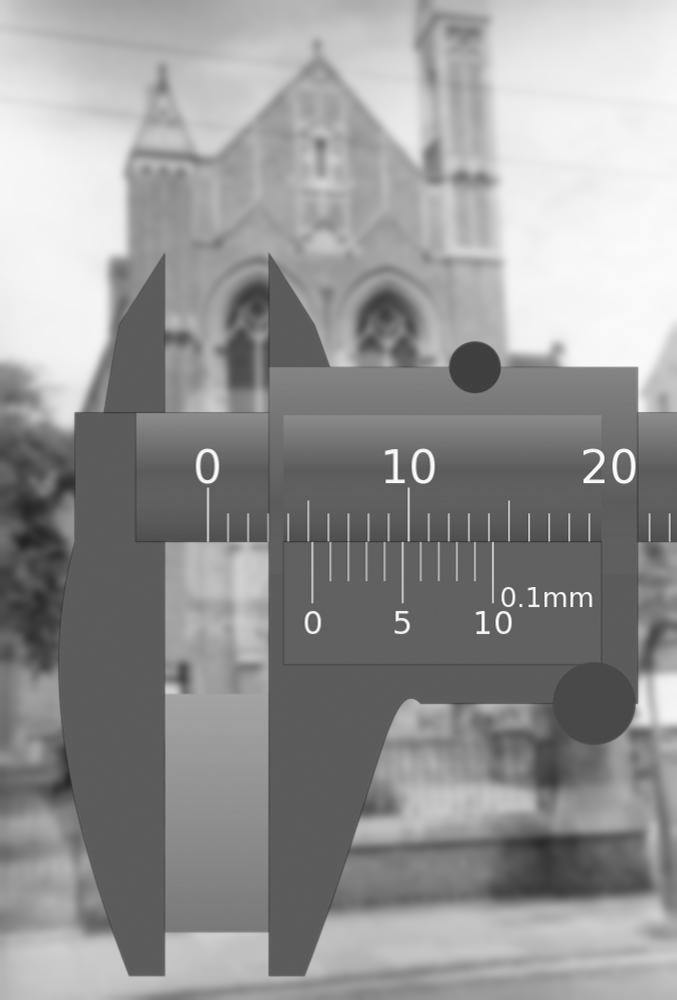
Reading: 5.2; mm
